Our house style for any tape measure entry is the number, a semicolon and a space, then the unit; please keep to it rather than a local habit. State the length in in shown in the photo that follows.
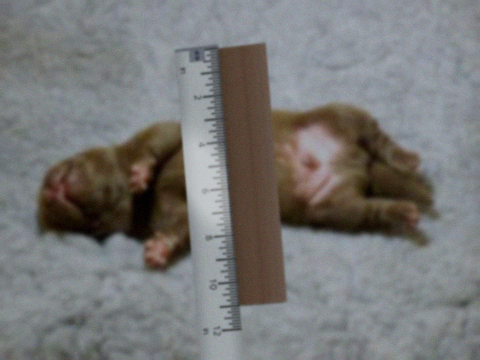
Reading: 11; in
